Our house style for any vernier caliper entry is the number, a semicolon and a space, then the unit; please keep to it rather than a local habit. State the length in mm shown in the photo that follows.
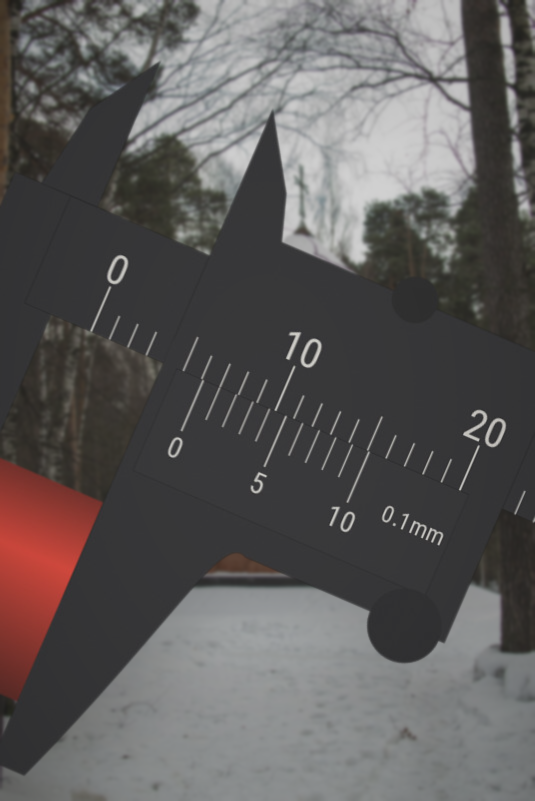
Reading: 6.1; mm
